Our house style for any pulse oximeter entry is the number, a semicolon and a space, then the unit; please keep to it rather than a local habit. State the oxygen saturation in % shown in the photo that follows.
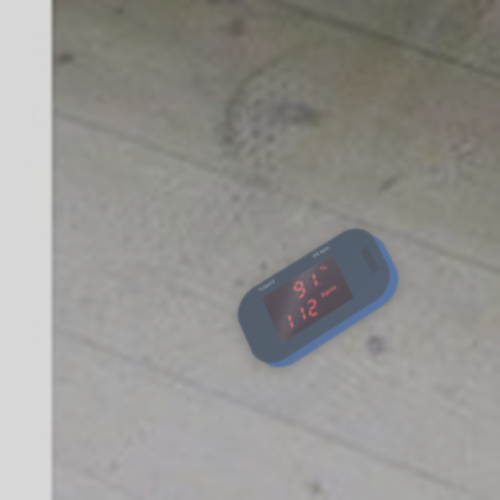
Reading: 91; %
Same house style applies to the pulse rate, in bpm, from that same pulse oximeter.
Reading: 112; bpm
